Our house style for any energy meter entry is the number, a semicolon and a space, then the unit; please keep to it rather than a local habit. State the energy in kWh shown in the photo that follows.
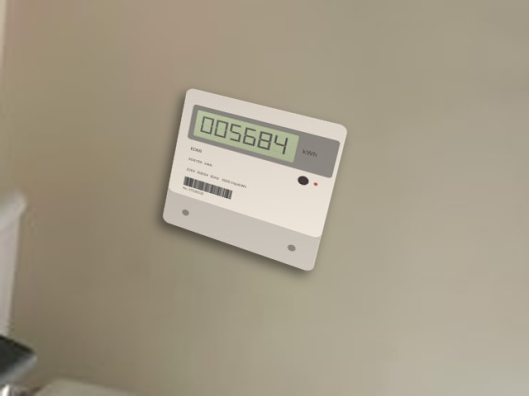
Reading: 5684; kWh
